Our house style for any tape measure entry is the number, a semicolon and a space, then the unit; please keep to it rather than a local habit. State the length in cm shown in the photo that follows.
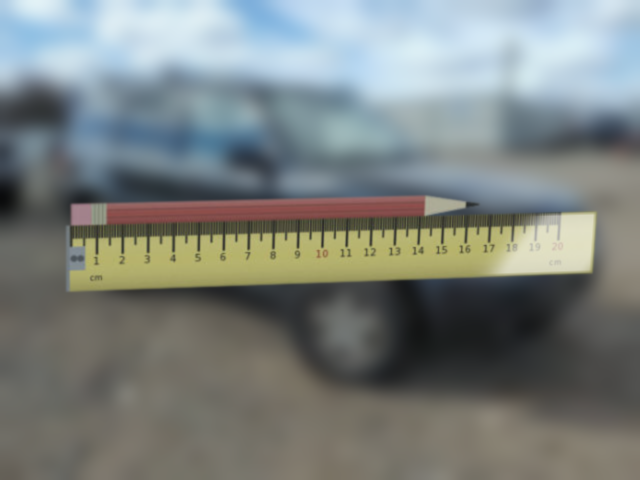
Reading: 16.5; cm
